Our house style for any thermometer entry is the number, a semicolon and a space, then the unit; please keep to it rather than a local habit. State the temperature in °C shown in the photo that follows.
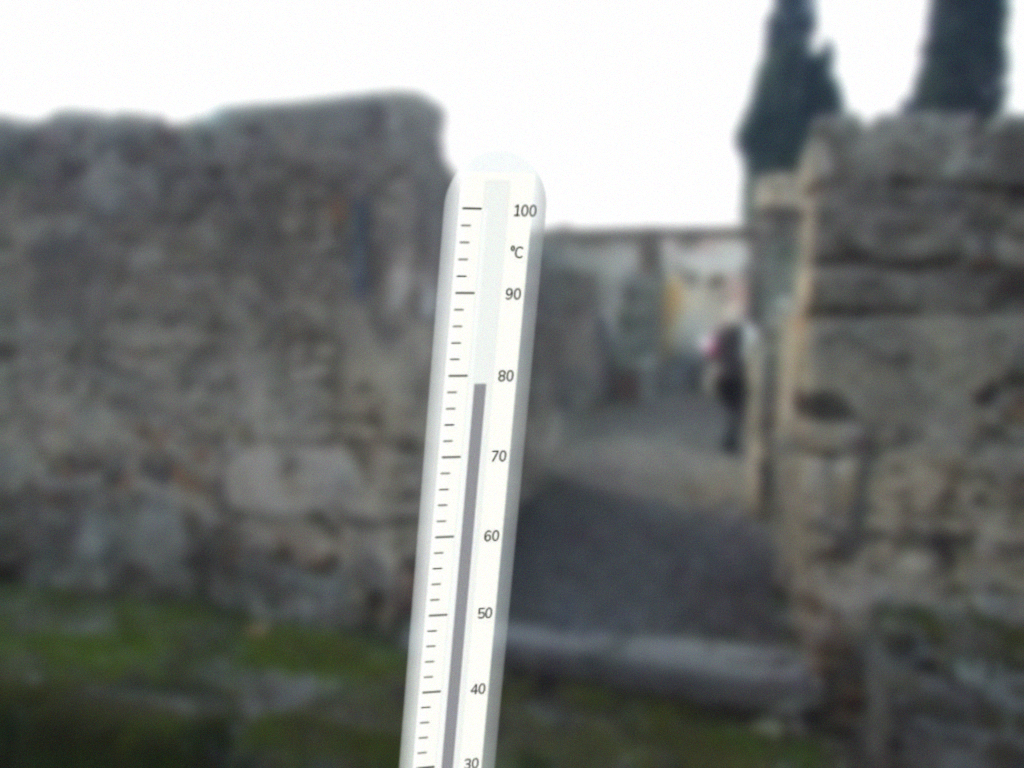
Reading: 79; °C
